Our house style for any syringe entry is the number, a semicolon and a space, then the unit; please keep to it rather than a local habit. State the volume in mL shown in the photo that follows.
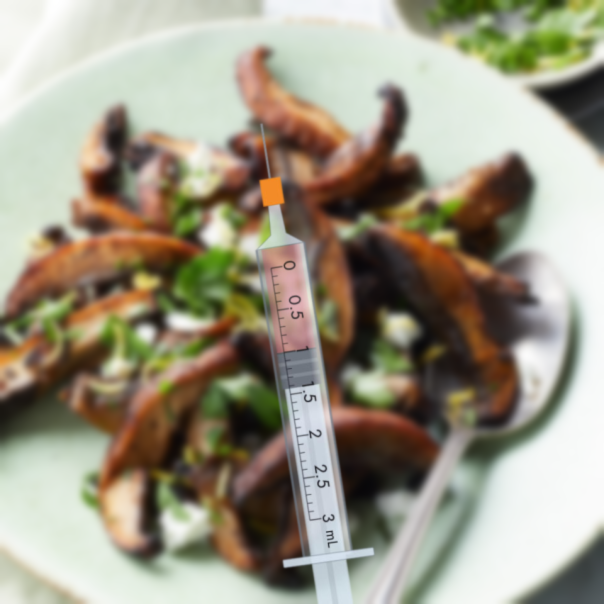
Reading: 1; mL
